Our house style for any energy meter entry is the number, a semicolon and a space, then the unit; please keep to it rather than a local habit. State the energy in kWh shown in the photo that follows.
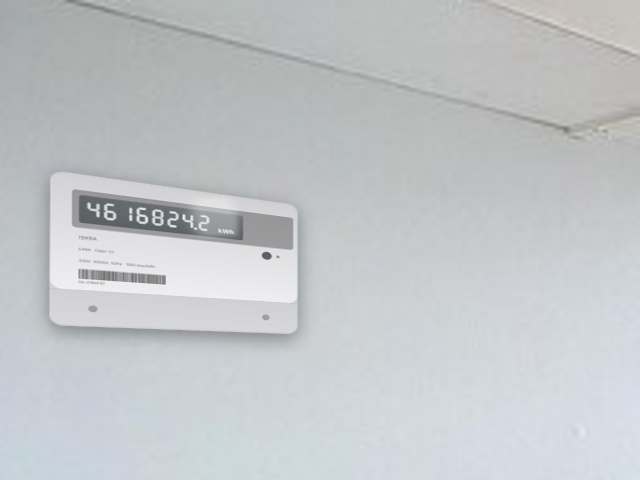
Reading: 4616824.2; kWh
